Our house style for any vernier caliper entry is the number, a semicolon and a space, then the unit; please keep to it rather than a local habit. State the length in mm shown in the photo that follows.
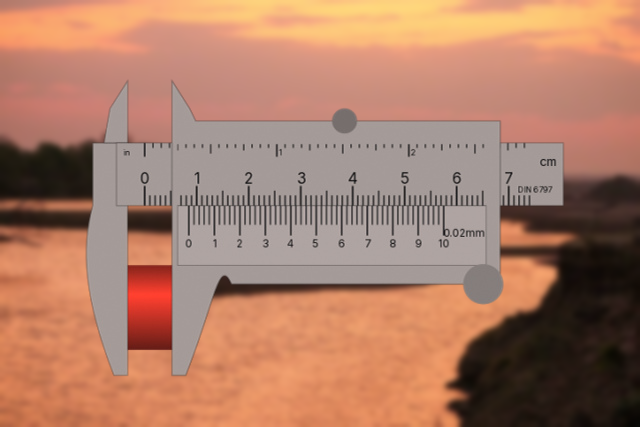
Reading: 8.5; mm
